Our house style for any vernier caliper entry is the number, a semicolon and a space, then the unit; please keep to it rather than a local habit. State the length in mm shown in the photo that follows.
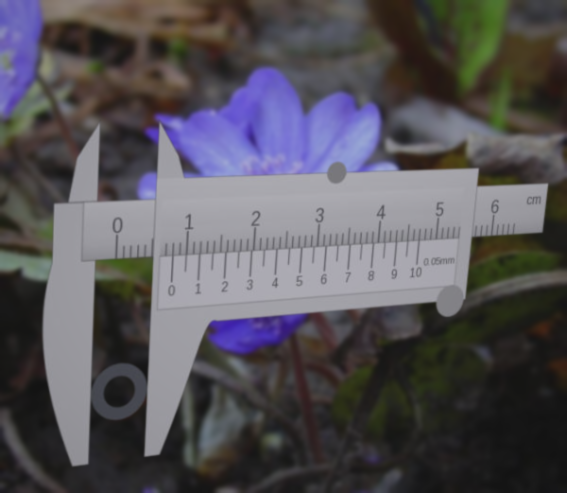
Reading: 8.0; mm
